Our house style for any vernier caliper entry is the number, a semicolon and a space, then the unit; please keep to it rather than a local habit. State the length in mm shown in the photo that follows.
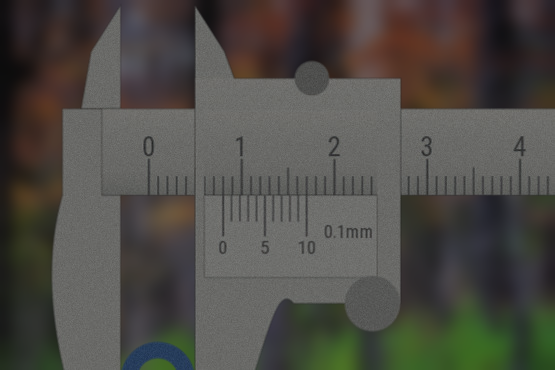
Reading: 8.0; mm
